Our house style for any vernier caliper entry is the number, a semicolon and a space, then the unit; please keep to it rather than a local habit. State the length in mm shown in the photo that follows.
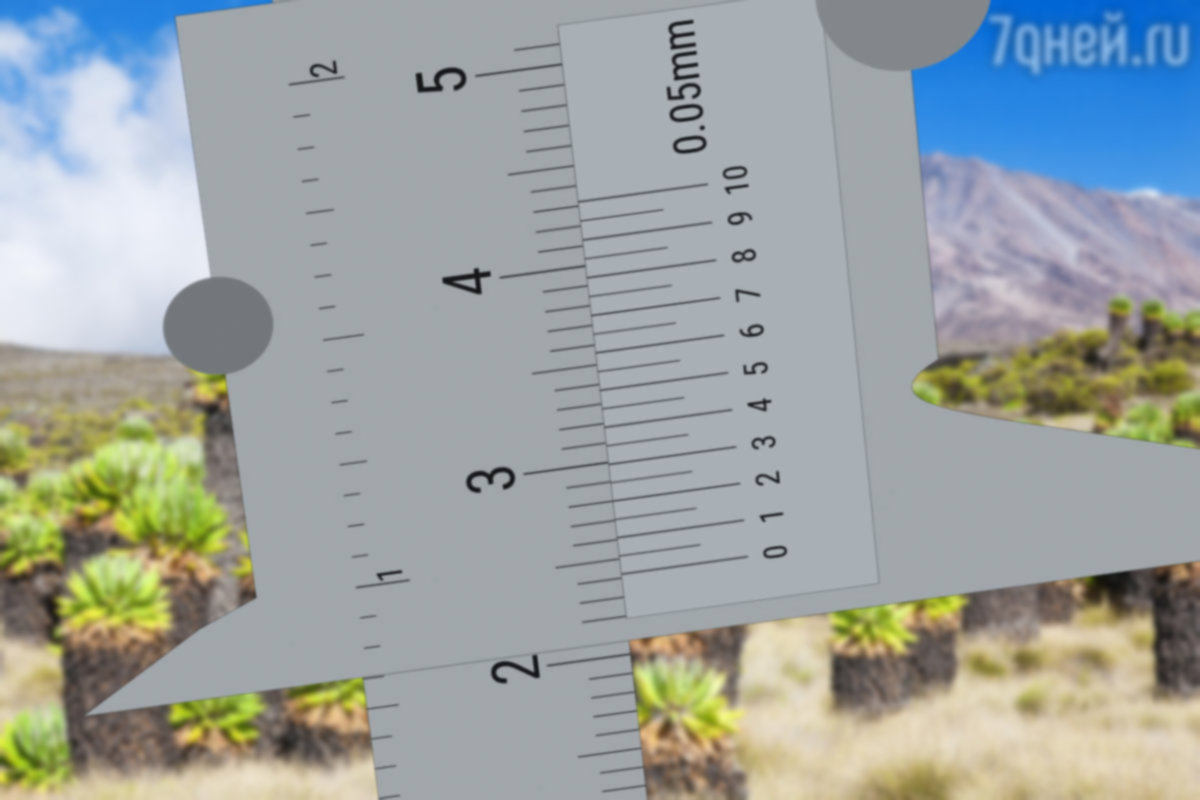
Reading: 24.2; mm
